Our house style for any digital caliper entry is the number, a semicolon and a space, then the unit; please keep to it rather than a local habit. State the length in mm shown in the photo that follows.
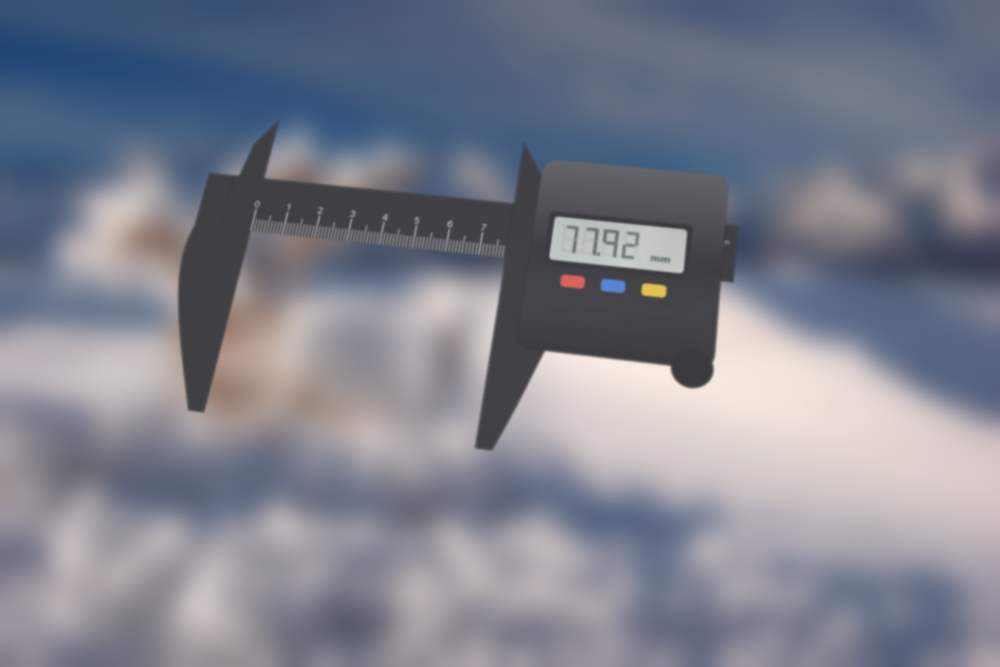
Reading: 77.92; mm
